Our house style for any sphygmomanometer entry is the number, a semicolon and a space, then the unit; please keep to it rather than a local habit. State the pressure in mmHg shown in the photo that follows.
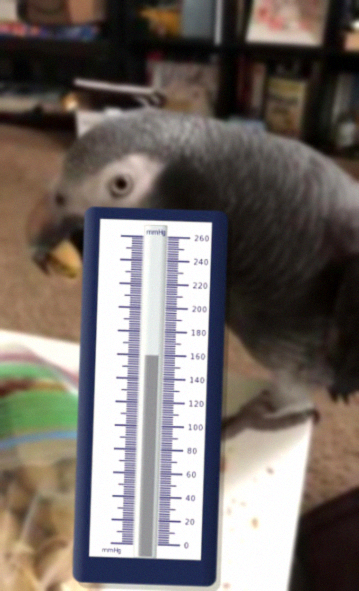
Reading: 160; mmHg
